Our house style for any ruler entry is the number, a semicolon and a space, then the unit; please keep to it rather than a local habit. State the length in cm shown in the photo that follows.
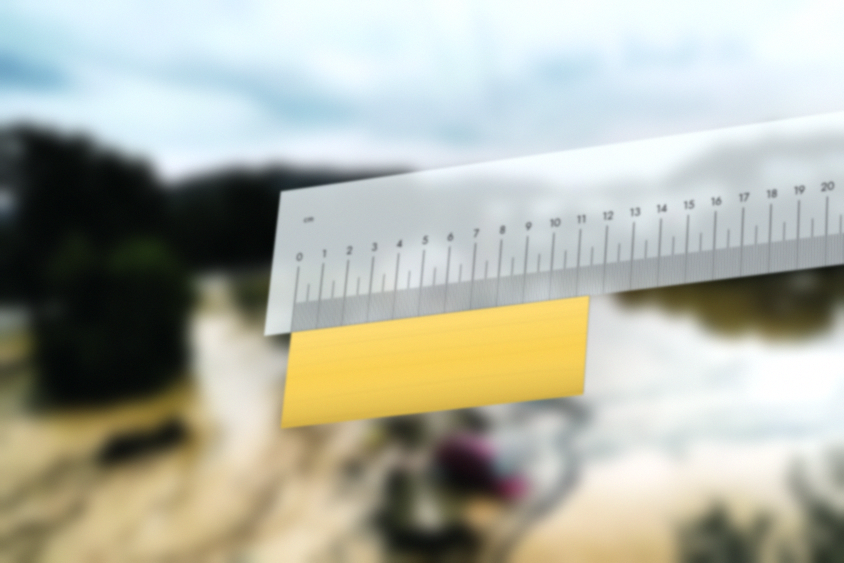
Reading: 11.5; cm
